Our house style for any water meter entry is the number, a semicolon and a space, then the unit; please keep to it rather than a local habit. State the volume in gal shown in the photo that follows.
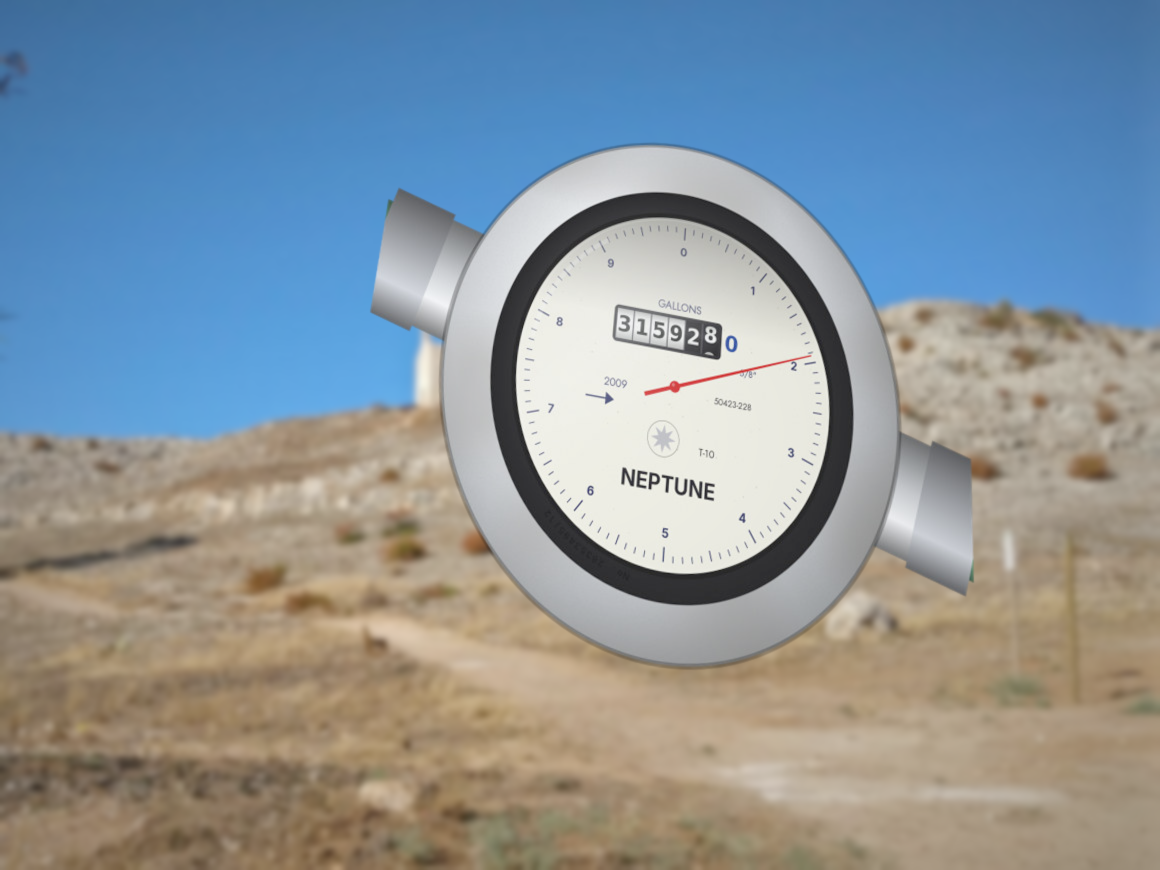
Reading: 3159281.9; gal
